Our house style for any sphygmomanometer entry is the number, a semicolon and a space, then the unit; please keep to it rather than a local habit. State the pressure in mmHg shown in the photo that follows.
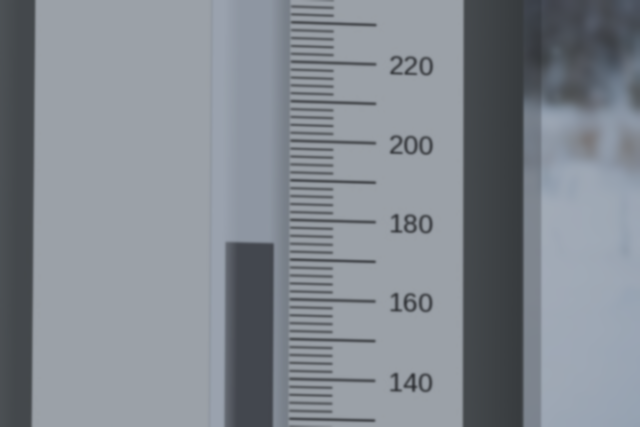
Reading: 174; mmHg
